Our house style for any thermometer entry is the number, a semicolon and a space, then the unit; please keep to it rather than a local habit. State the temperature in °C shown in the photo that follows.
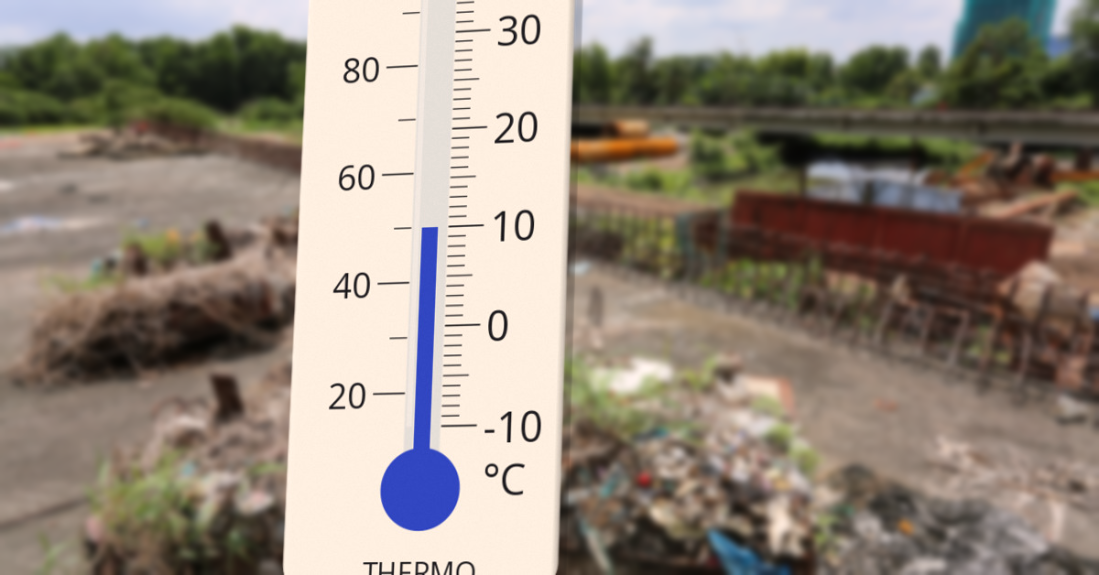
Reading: 10; °C
